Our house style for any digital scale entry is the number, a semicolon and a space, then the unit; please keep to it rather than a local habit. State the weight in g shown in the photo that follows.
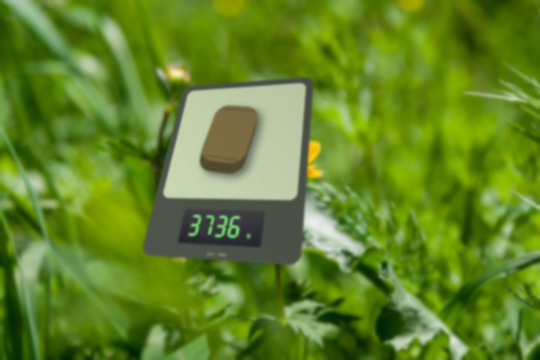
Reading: 3736; g
